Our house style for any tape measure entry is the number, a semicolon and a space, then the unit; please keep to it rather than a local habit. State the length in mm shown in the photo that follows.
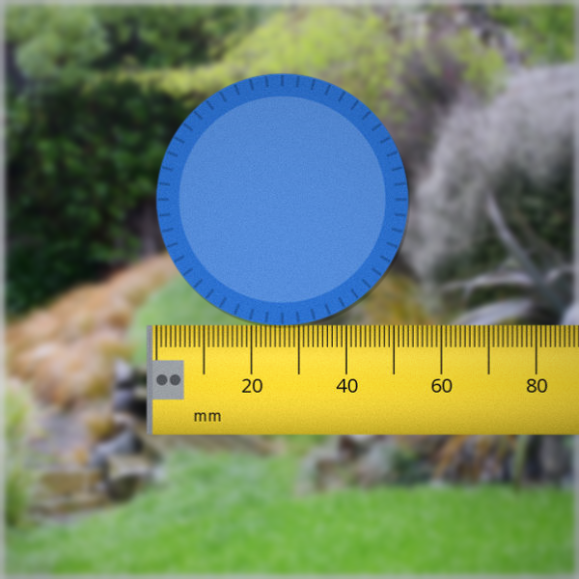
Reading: 53; mm
